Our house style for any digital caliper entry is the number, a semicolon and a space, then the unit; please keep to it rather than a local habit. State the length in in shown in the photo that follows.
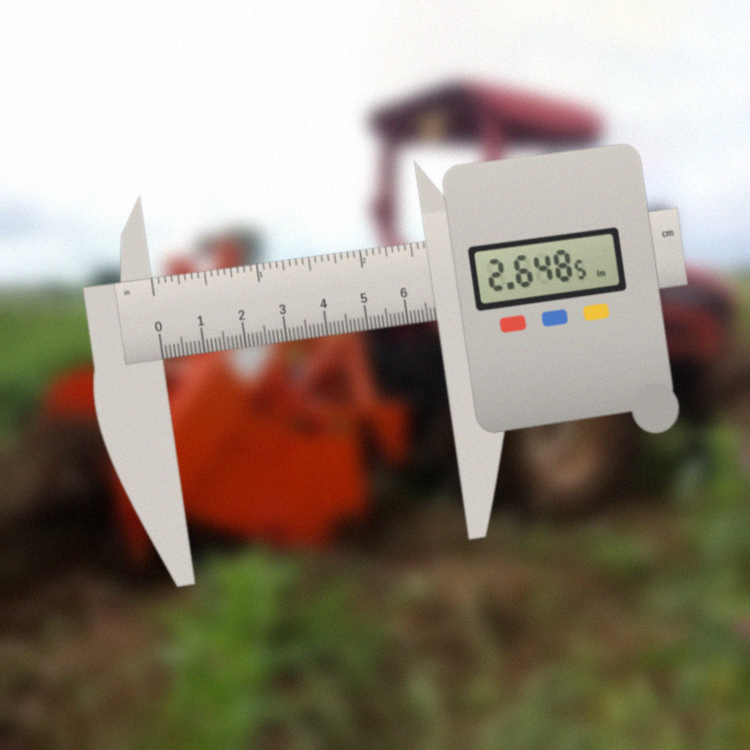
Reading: 2.6485; in
